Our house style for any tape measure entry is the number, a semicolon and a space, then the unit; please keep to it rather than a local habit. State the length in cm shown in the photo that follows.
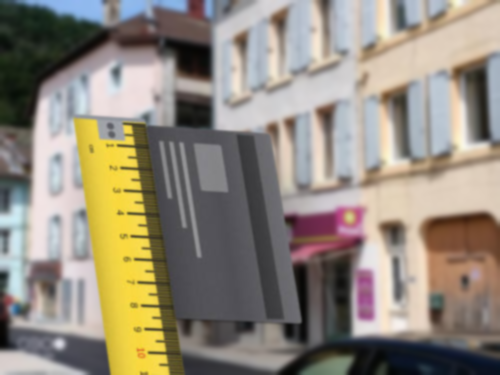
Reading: 8.5; cm
